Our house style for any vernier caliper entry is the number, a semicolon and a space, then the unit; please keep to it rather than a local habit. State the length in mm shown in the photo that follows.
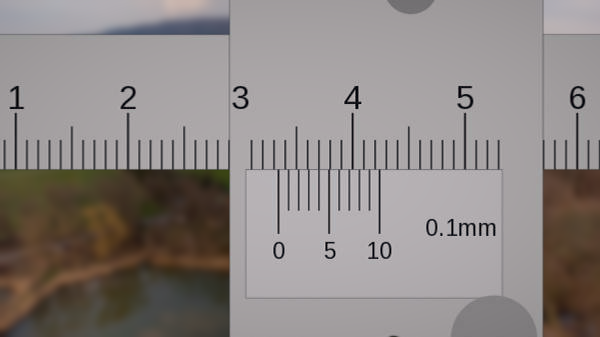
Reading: 33.4; mm
